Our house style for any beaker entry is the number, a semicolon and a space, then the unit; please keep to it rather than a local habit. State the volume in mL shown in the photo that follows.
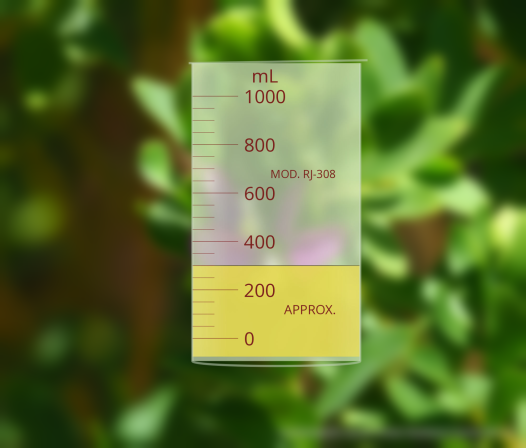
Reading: 300; mL
